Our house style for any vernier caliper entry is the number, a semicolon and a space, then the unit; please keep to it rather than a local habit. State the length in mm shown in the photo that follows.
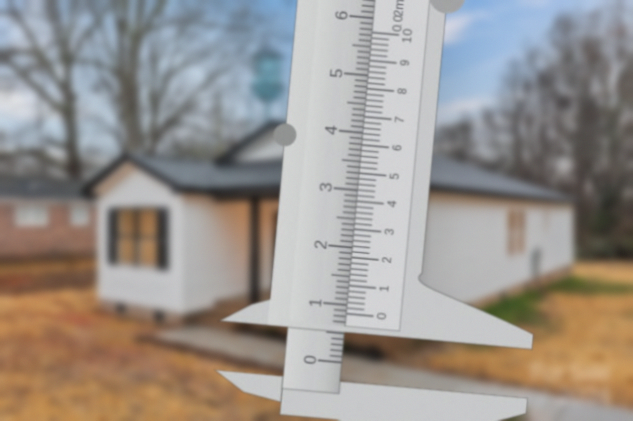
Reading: 8.5; mm
